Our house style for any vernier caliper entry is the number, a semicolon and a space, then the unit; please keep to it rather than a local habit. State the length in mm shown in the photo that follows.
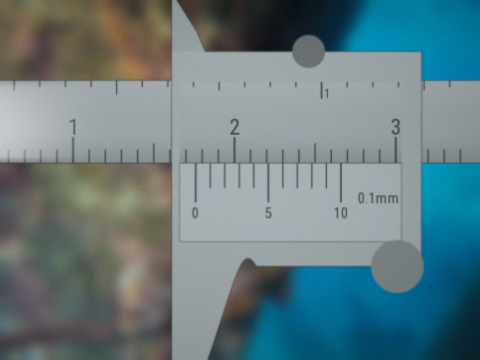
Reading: 17.6; mm
